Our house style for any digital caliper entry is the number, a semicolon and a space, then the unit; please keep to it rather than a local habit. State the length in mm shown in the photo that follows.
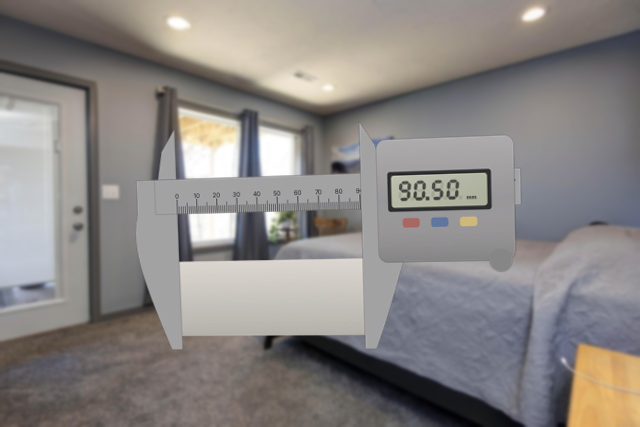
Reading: 90.50; mm
